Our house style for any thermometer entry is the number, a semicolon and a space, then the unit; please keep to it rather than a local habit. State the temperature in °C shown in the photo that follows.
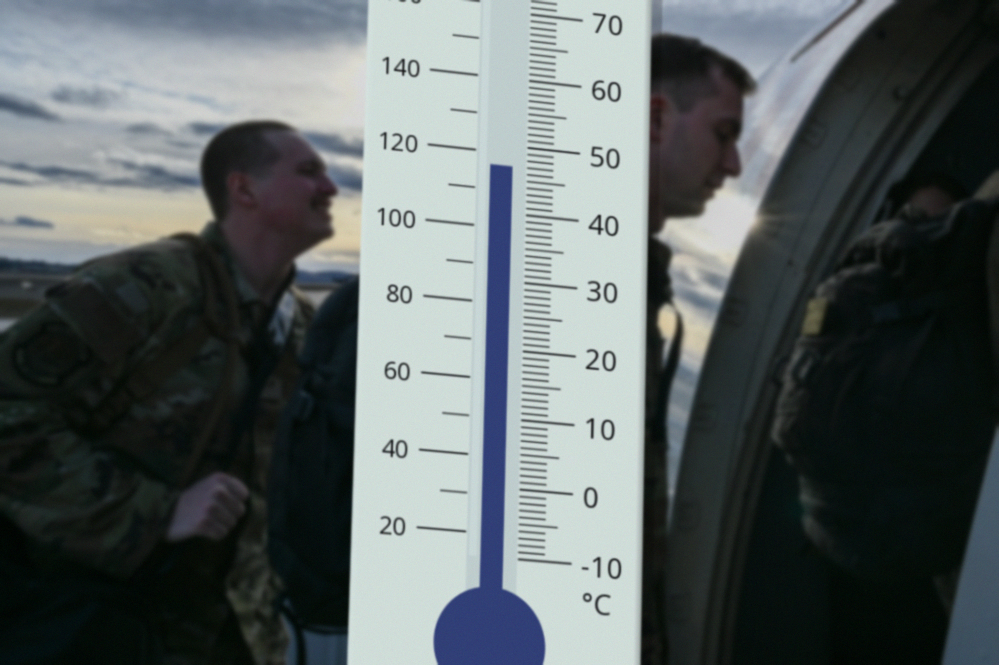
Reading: 47; °C
